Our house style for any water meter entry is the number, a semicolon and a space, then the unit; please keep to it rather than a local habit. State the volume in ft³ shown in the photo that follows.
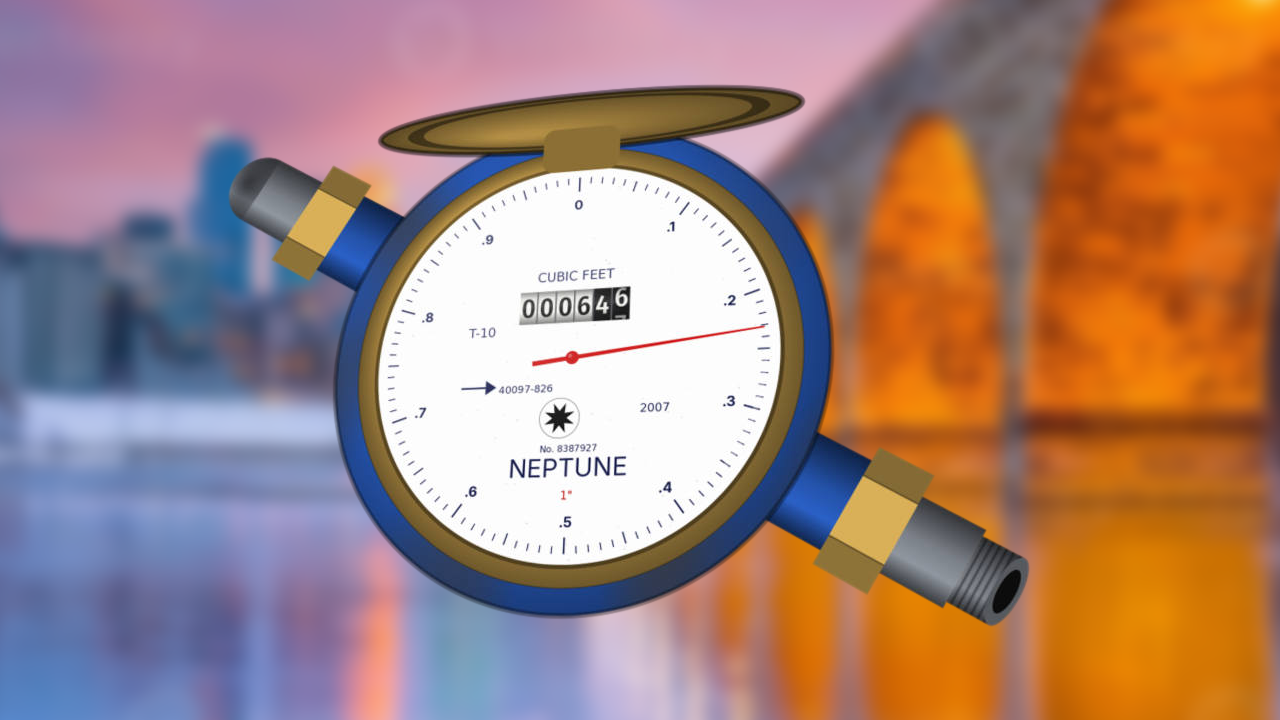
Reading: 646.23; ft³
